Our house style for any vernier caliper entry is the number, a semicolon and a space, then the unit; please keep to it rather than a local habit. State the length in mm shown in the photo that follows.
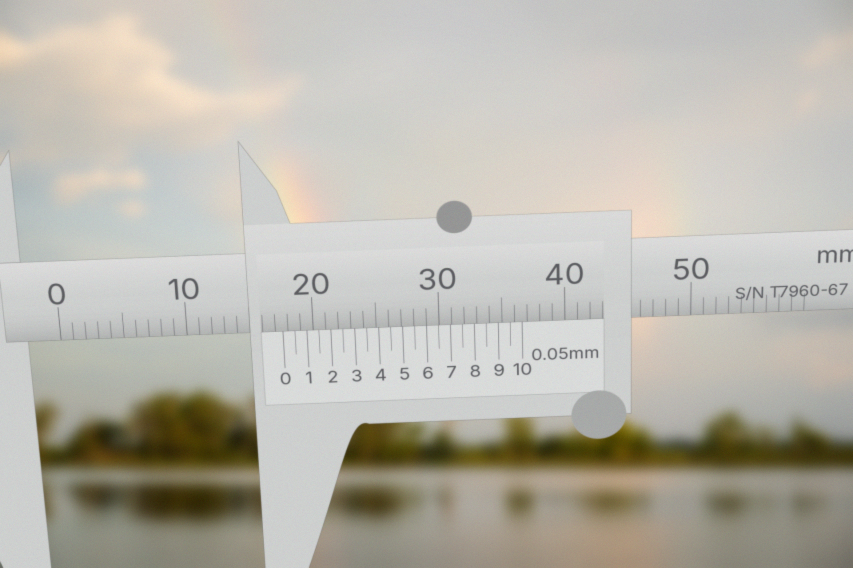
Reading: 17.6; mm
